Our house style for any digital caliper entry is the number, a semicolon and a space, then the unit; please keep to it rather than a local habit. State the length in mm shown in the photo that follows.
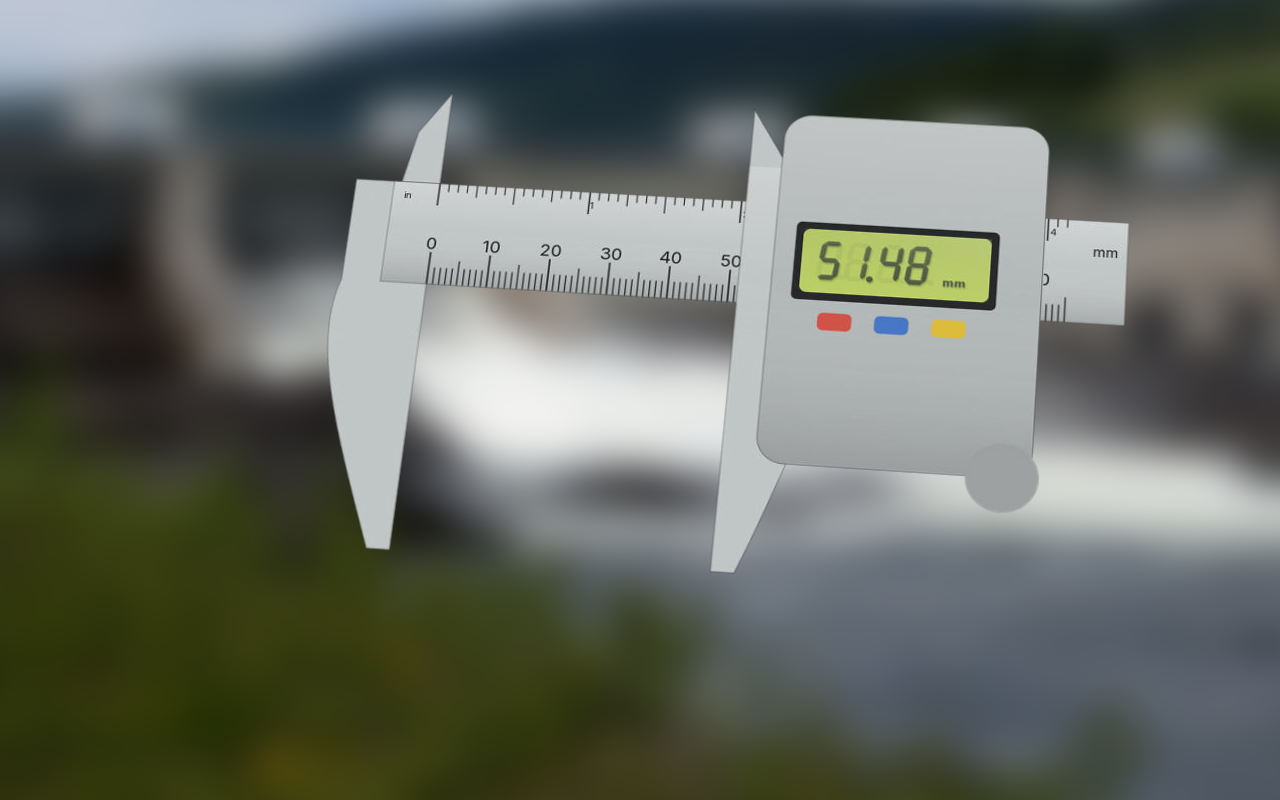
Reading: 51.48; mm
